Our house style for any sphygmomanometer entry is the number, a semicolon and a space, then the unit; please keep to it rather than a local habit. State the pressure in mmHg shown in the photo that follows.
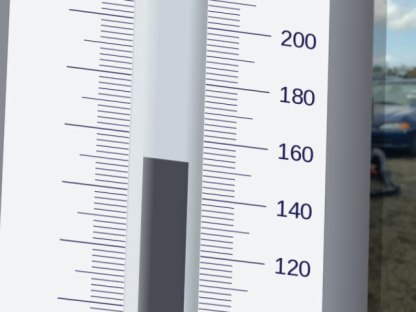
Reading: 152; mmHg
